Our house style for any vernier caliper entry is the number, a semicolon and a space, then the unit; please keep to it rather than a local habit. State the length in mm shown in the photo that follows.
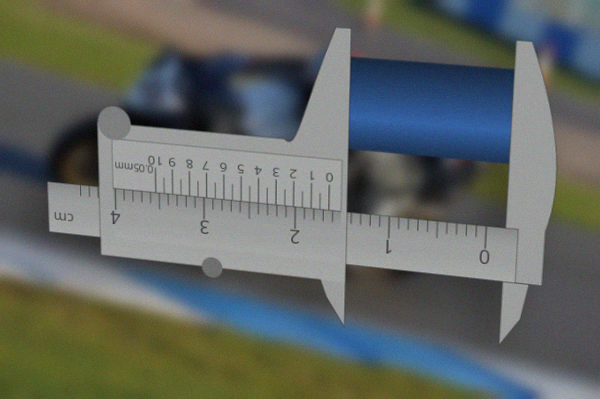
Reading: 16.4; mm
